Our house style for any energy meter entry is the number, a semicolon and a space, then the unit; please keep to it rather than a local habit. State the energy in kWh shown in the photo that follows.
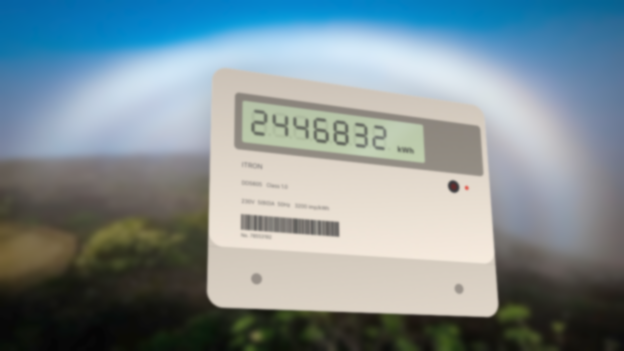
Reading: 2446832; kWh
